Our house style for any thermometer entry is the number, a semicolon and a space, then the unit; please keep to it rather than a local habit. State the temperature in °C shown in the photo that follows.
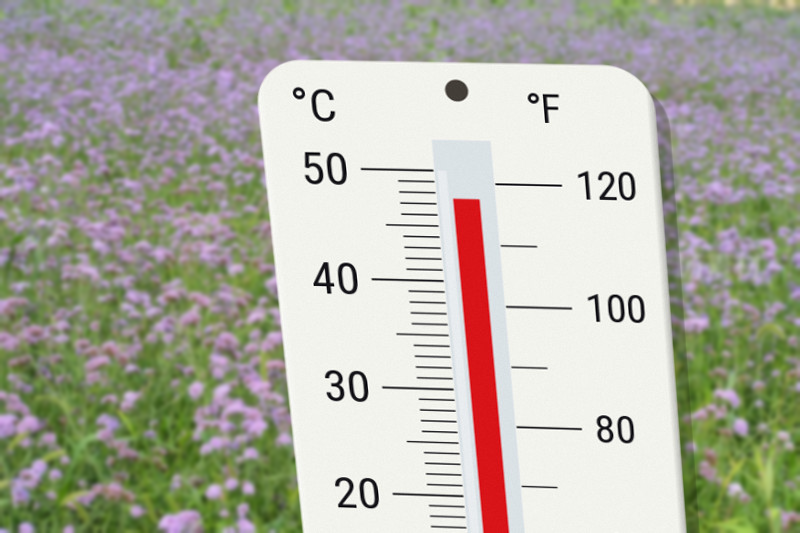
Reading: 47.5; °C
